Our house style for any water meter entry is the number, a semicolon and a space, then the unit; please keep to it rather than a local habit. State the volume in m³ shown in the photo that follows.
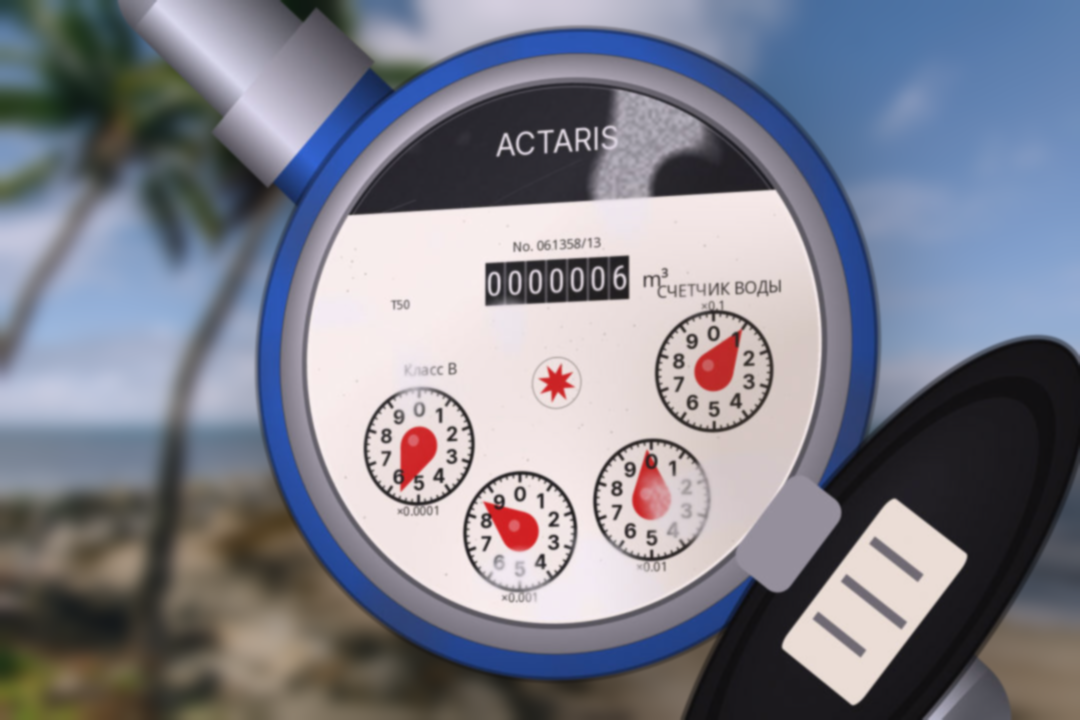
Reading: 6.0985; m³
